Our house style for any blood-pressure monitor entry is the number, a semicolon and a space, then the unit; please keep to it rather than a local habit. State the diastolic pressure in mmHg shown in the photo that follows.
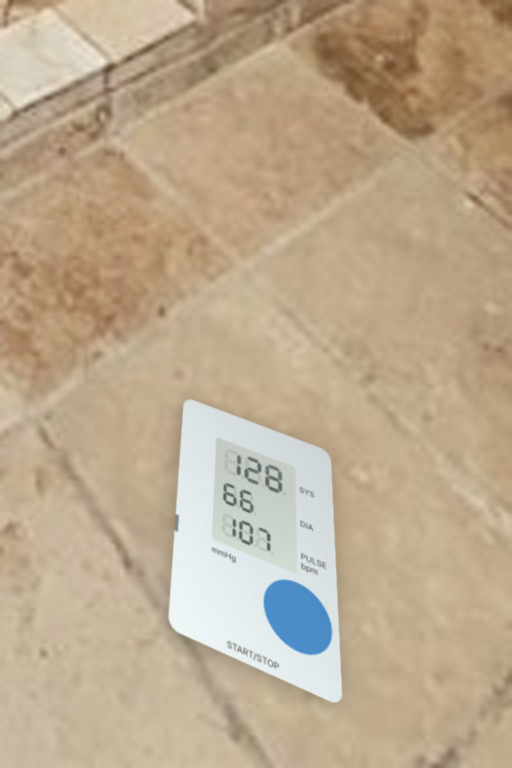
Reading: 66; mmHg
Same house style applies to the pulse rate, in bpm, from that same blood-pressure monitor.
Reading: 107; bpm
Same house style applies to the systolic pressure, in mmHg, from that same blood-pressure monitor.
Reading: 128; mmHg
